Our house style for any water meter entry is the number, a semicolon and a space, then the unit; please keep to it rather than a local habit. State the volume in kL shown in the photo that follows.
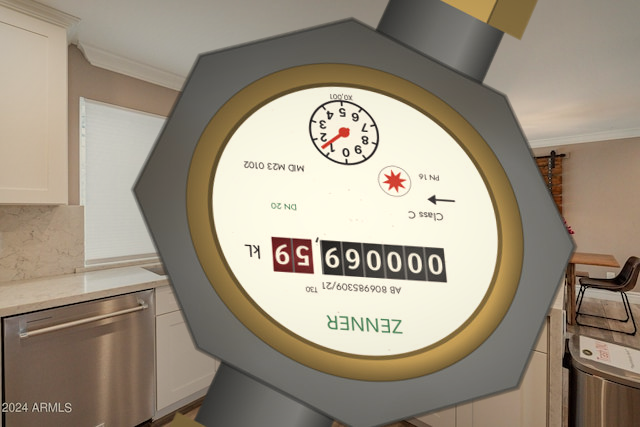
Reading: 69.591; kL
